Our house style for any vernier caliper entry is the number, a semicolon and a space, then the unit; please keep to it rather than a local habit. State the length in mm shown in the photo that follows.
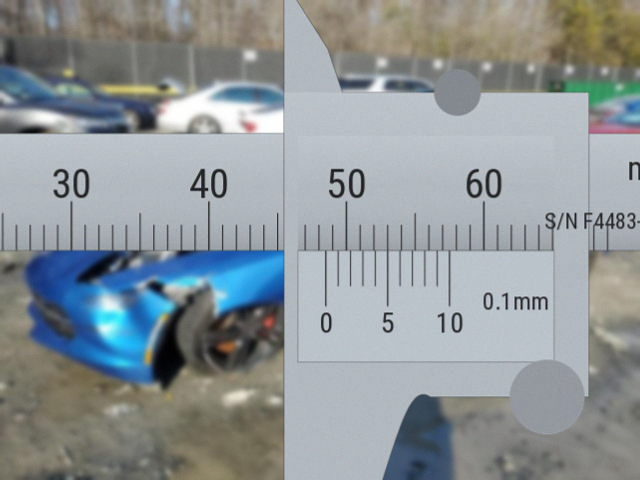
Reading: 48.5; mm
